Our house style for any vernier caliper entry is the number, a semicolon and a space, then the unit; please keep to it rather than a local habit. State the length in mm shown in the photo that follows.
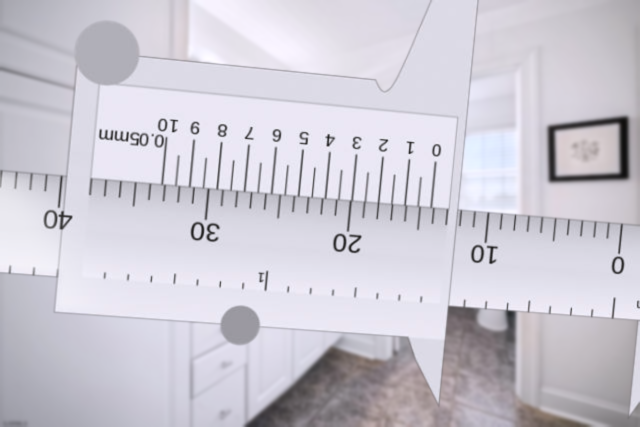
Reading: 14.2; mm
